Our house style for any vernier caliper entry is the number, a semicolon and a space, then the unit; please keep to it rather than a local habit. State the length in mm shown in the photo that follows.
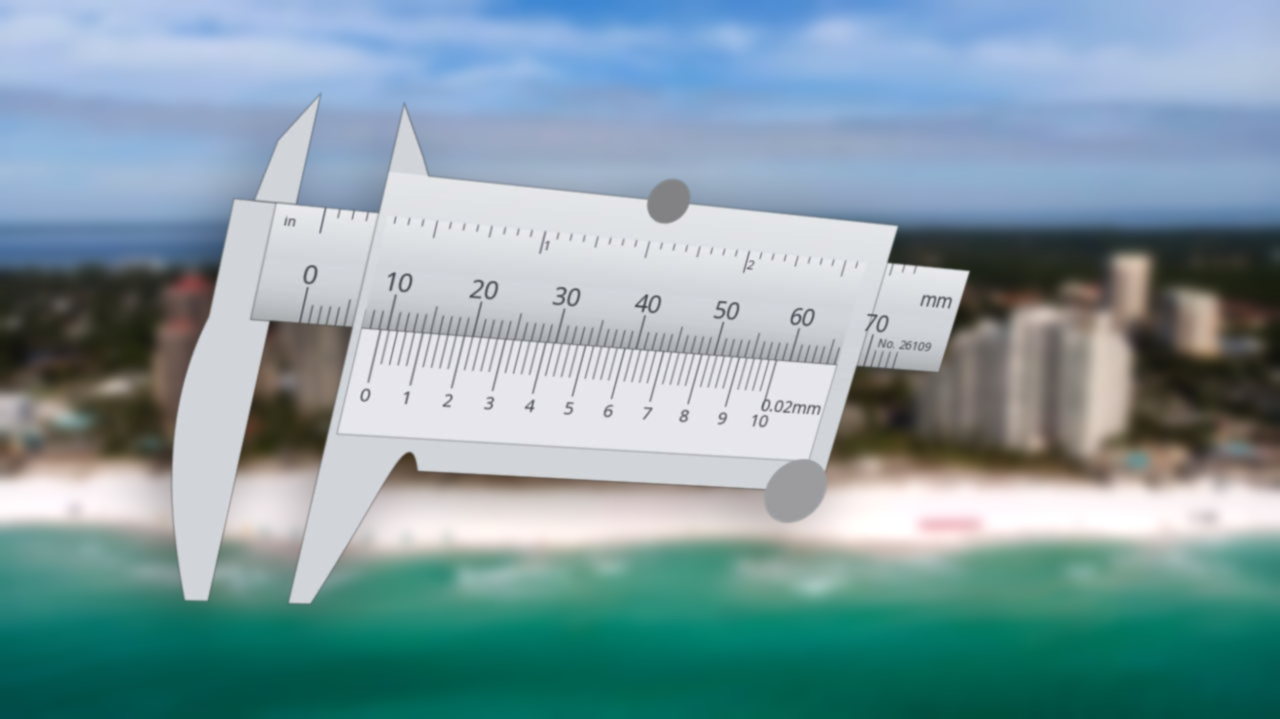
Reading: 9.2; mm
